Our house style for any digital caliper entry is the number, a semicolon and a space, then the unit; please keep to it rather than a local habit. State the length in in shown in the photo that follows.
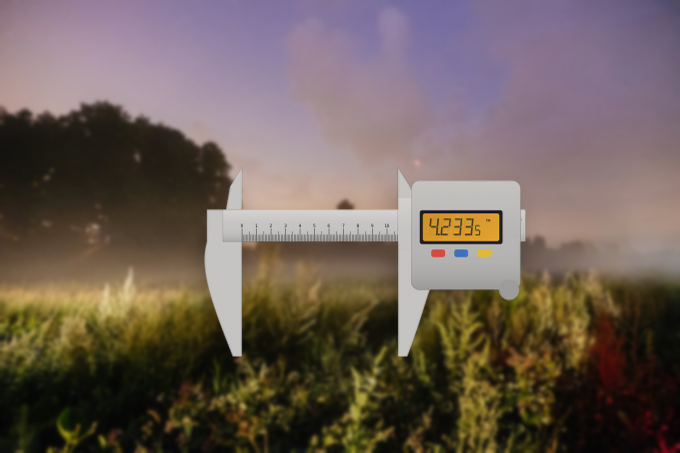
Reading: 4.2335; in
